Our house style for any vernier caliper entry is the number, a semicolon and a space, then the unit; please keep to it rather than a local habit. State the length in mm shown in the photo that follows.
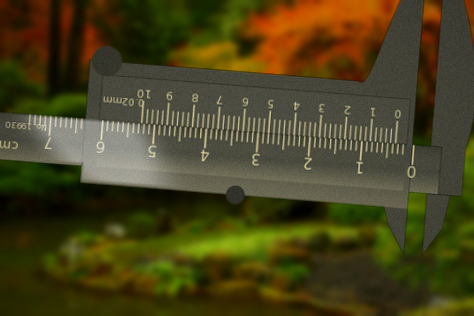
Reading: 3.5; mm
